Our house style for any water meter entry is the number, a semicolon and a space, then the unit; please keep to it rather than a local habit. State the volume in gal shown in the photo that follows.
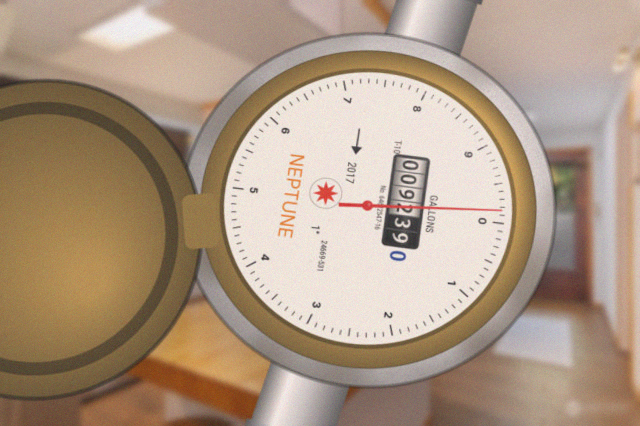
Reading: 92389.8; gal
